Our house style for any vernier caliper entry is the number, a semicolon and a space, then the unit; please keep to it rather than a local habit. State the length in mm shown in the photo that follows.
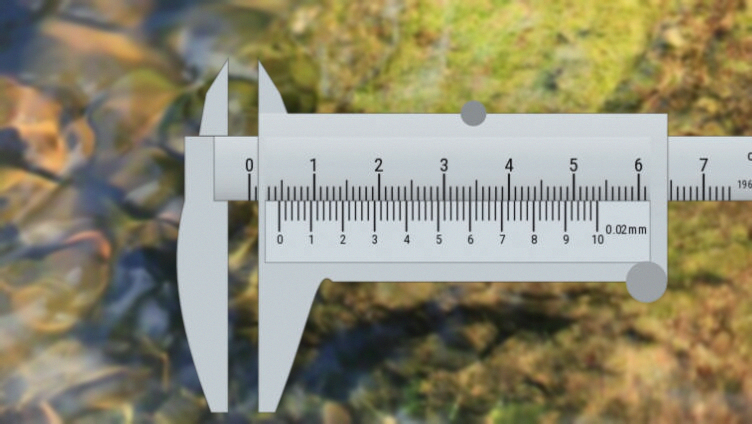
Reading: 4.6; mm
